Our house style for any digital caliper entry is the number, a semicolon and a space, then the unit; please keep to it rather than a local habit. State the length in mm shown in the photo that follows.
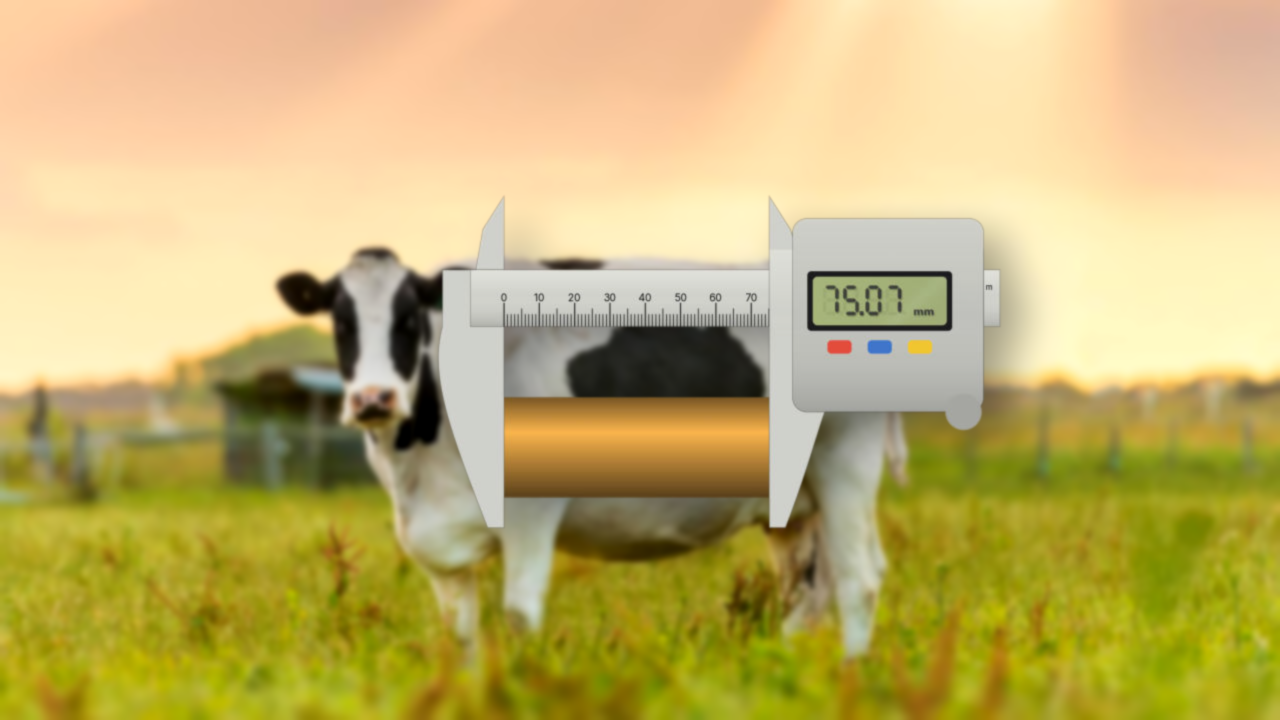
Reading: 75.07; mm
